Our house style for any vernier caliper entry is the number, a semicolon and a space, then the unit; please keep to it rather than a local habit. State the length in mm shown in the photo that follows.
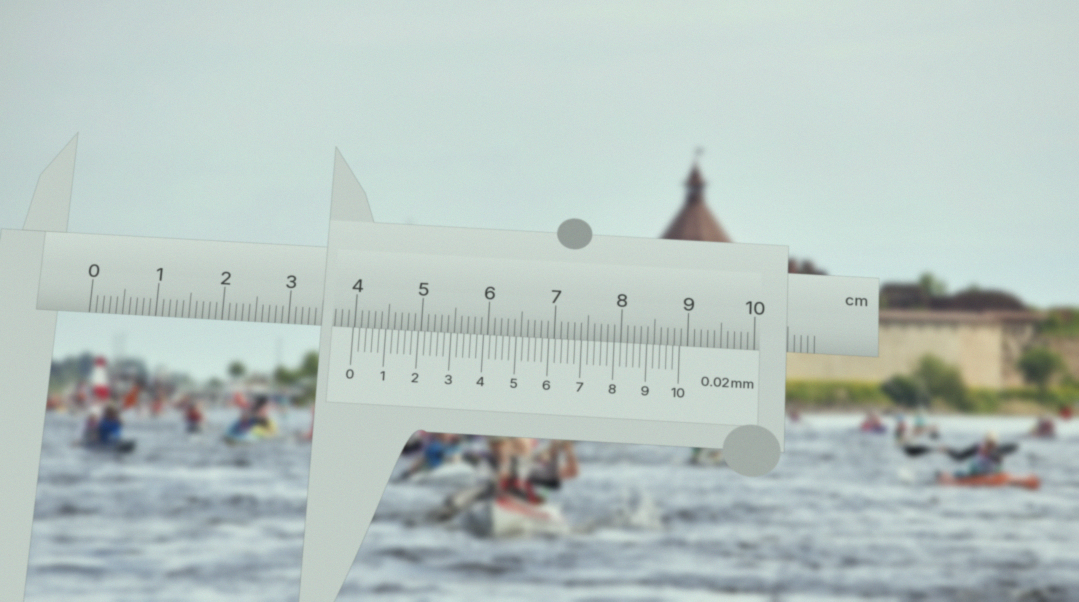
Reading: 39.8; mm
